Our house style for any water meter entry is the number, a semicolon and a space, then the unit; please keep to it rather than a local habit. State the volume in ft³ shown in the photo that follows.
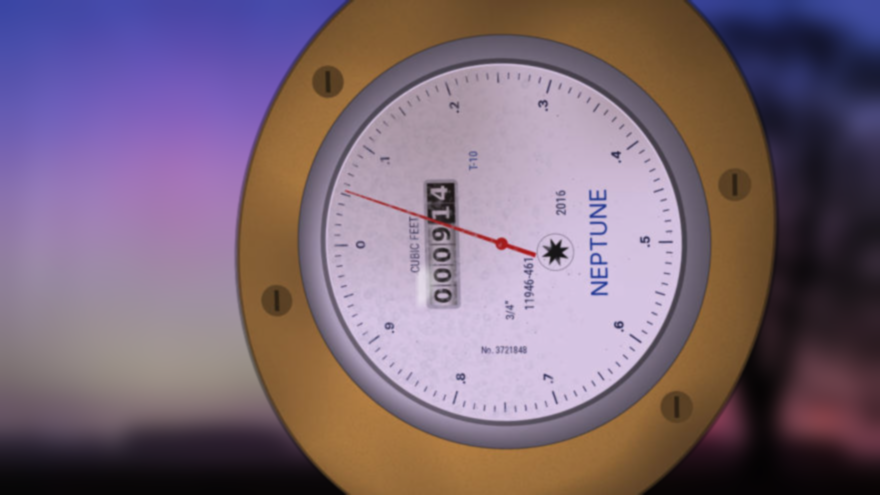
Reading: 914.05; ft³
